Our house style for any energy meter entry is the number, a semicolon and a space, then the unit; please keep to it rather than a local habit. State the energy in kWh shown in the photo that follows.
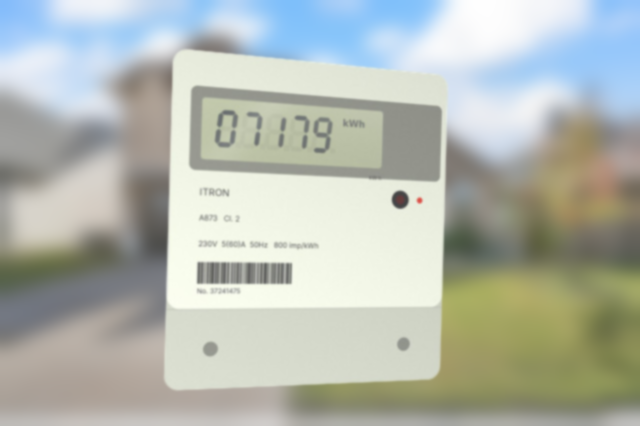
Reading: 7179; kWh
